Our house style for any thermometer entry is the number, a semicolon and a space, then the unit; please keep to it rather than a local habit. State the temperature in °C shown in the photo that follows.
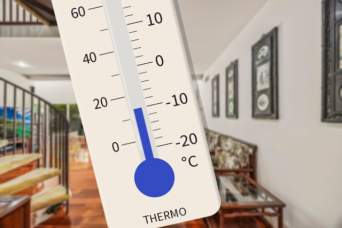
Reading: -10; °C
